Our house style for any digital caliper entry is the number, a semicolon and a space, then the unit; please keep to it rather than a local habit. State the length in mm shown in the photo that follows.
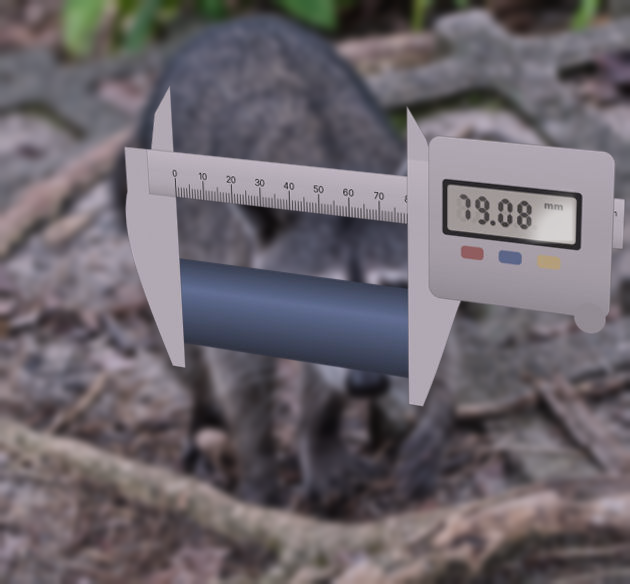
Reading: 79.08; mm
